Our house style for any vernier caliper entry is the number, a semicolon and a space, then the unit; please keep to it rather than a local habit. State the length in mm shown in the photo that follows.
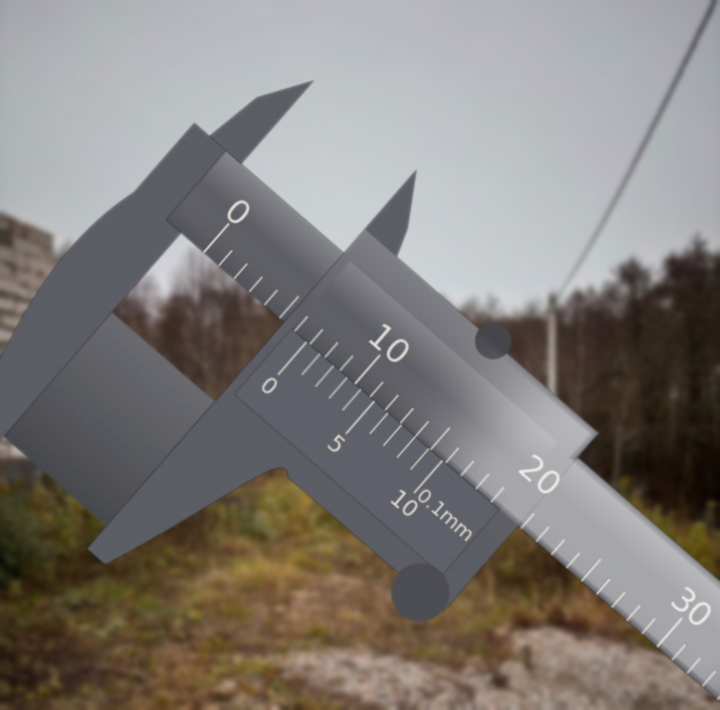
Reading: 6.8; mm
